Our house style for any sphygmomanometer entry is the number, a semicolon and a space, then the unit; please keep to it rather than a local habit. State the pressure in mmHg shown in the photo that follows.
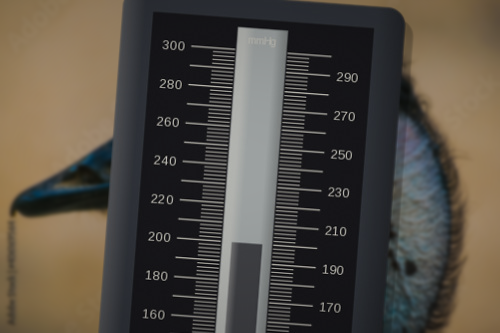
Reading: 200; mmHg
